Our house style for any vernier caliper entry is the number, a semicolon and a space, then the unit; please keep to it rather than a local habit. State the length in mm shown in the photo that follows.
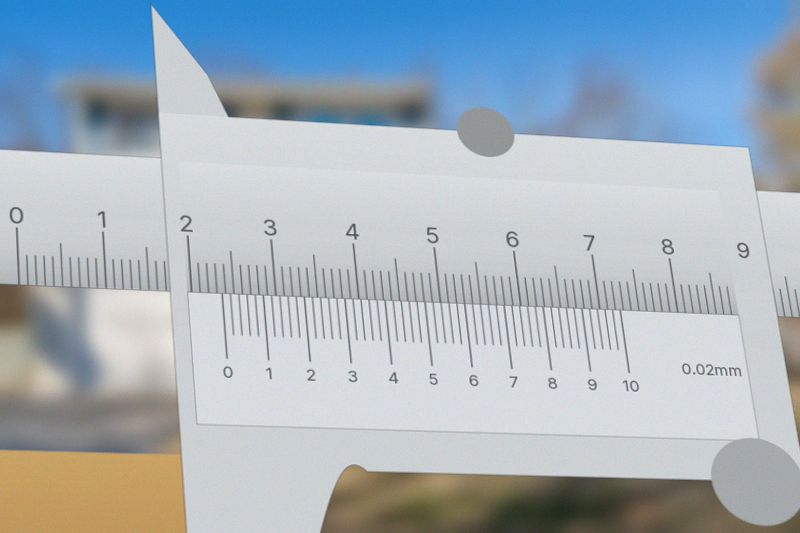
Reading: 23.6; mm
